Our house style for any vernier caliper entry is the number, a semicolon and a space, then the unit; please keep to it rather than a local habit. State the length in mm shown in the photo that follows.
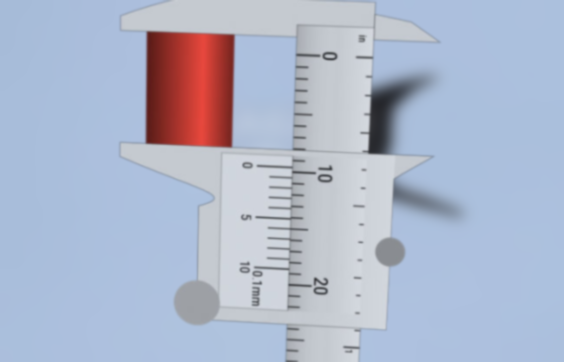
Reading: 9.6; mm
